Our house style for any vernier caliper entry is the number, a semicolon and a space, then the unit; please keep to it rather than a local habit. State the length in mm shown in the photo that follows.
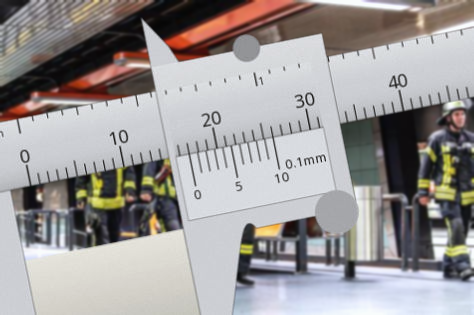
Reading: 17.0; mm
